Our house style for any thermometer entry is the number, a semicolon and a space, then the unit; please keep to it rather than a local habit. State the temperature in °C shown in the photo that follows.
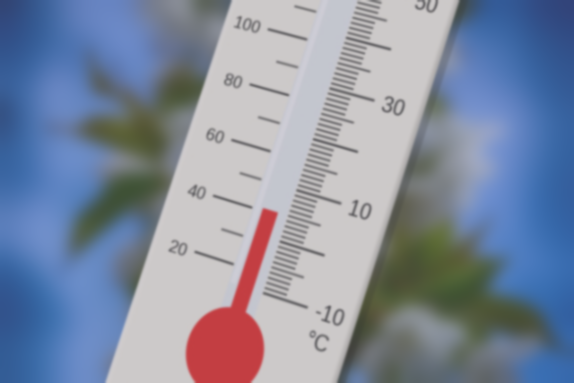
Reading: 5; °C
